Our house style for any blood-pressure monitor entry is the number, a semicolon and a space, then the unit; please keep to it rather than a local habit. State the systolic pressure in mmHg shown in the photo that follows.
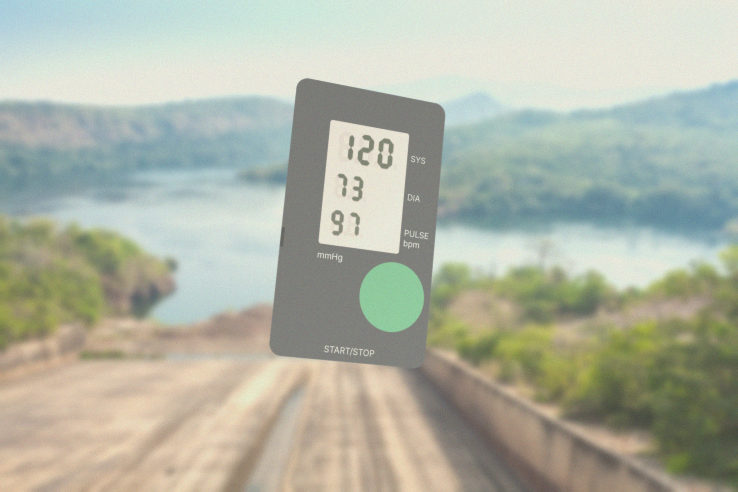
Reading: 120; mmHg
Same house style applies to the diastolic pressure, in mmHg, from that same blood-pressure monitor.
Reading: 73; mmHg
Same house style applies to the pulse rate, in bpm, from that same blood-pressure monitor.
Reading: 97; bpm
